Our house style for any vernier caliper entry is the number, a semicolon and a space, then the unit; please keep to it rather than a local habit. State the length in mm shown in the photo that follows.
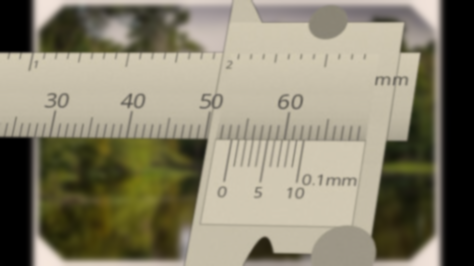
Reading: 53.4; mm
